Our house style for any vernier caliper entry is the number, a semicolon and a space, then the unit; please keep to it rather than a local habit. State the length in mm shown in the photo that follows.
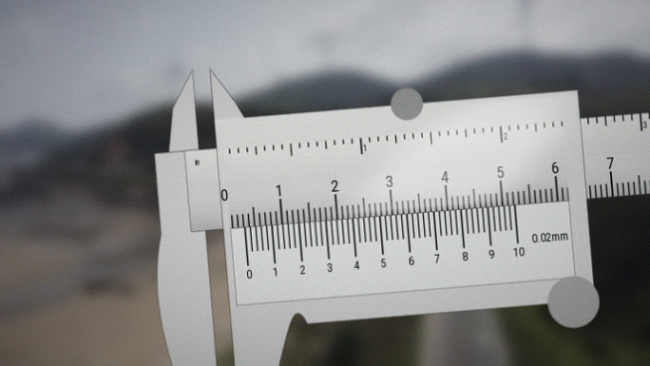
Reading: 3.2; mm
